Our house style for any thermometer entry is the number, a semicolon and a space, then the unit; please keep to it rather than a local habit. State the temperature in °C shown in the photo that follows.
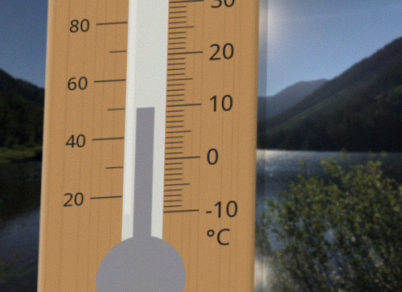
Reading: 10; °C
